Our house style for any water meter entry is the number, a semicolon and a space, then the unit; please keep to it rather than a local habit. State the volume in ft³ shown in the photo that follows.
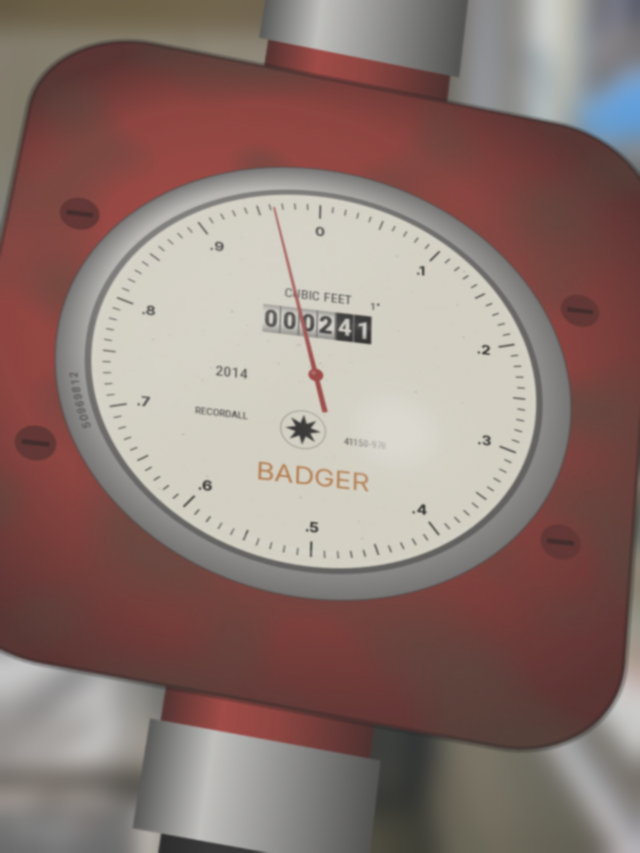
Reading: 240.96; ft³
